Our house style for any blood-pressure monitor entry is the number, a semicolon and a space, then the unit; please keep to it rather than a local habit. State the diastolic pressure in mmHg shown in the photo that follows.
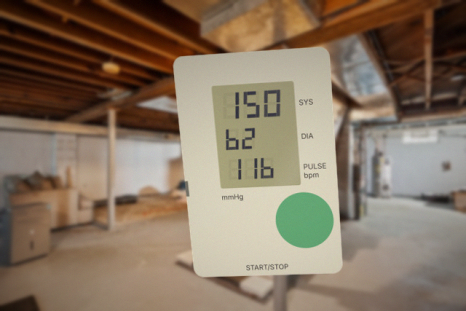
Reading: 62; mmHg
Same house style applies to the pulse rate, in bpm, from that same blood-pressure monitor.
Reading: 116; bpm
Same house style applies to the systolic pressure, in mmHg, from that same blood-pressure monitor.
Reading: 150; mmHg
